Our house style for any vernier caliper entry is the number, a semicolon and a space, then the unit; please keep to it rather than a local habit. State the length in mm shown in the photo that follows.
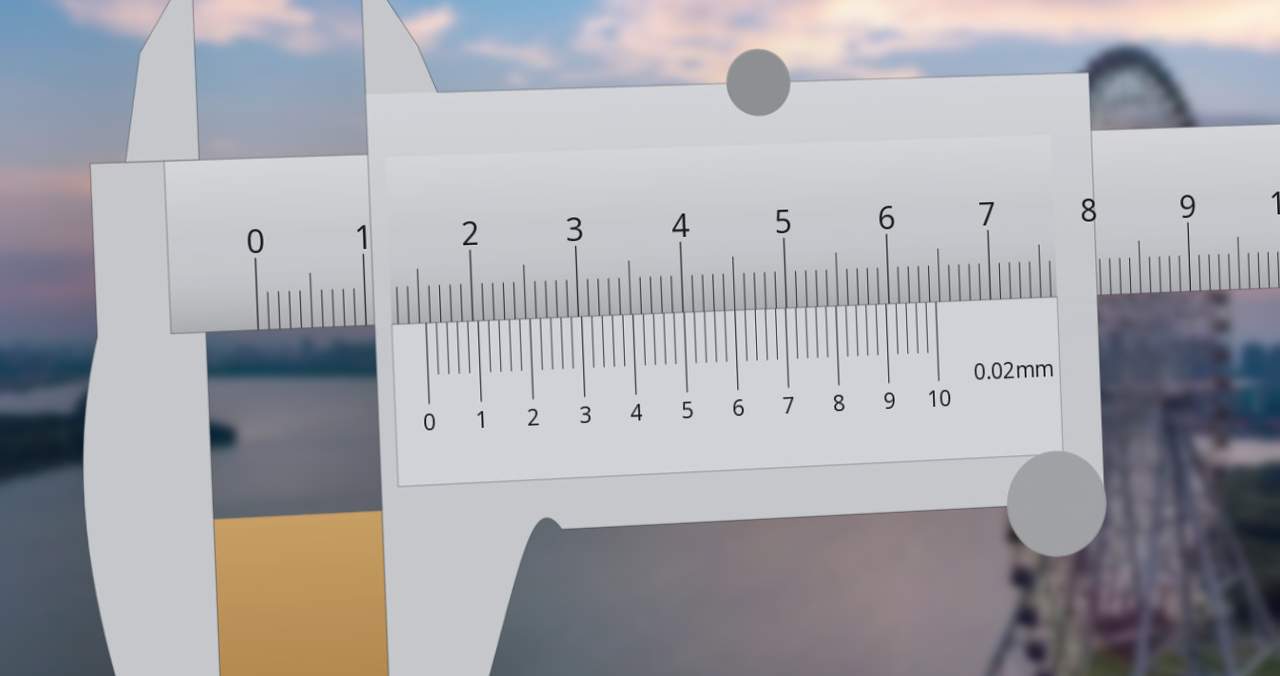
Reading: 15.6; mm
